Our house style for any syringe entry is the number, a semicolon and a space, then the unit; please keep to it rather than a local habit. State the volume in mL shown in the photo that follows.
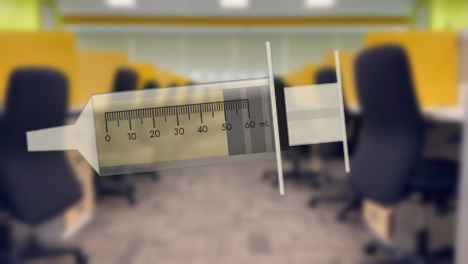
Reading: 50; mL
